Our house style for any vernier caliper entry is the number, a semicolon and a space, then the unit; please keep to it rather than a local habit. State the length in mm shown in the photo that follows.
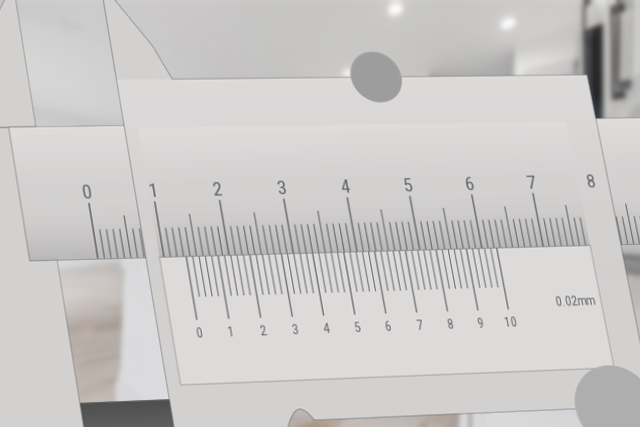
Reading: 13.4; mm
